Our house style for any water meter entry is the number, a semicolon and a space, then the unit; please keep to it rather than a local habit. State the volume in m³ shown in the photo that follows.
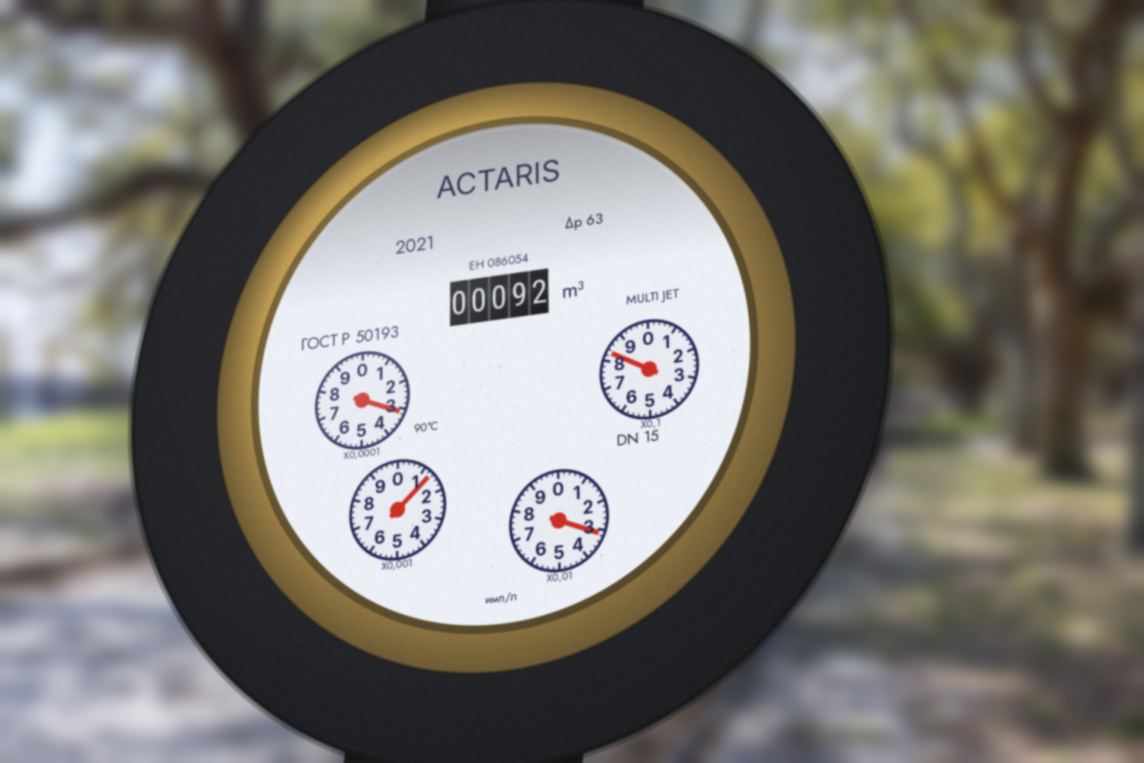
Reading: 92.8313; m³
